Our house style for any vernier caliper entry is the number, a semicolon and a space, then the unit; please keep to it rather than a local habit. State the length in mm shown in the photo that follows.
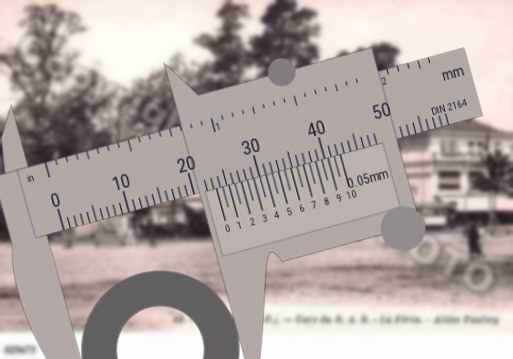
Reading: 23.4; mm
